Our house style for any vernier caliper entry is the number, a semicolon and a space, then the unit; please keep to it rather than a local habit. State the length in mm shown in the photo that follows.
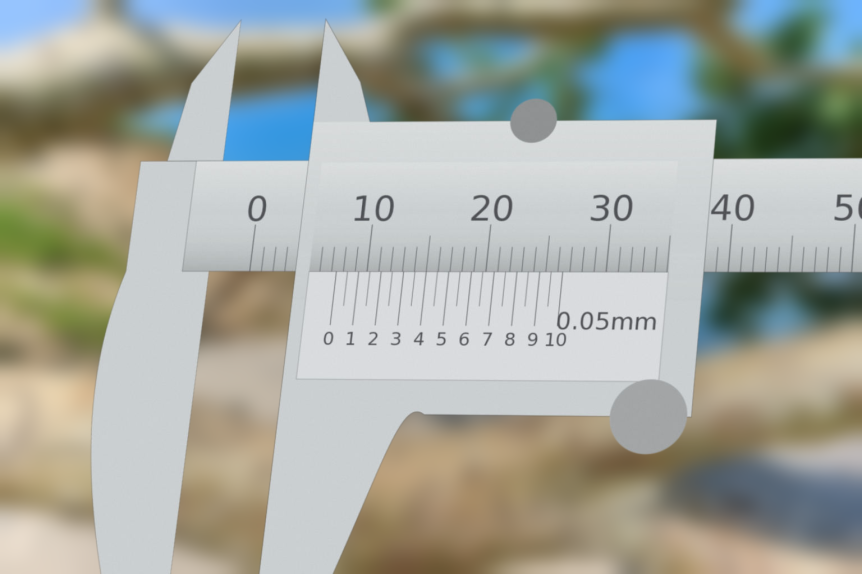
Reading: 7.4; mm
